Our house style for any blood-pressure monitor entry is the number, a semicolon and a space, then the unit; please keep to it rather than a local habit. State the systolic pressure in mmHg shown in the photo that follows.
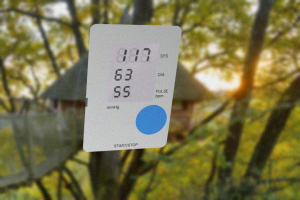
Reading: 117; mmHg
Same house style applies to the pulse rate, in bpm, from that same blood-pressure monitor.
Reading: 55; bpm
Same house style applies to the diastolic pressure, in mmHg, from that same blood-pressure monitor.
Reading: 63; mmHg
